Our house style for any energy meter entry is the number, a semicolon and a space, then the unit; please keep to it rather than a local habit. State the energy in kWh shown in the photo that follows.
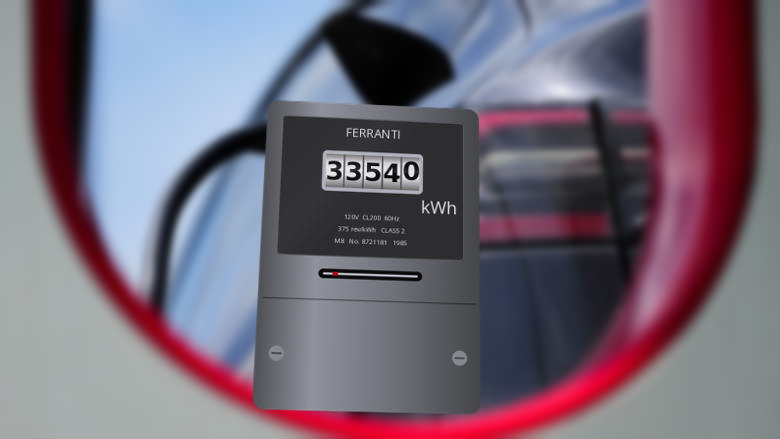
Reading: 33540; kWh
